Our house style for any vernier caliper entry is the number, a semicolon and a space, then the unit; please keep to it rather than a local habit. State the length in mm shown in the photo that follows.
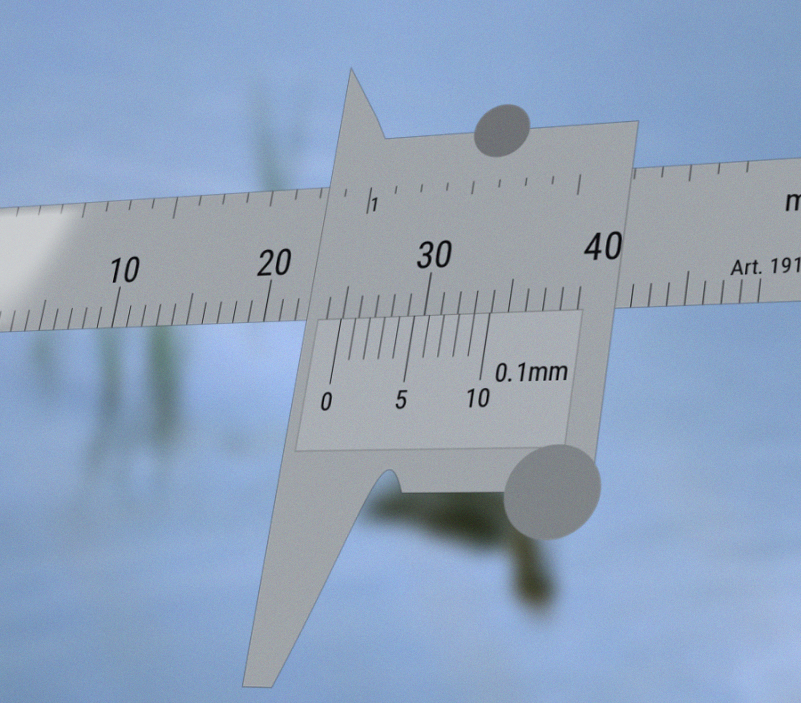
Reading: 24.9; mm
